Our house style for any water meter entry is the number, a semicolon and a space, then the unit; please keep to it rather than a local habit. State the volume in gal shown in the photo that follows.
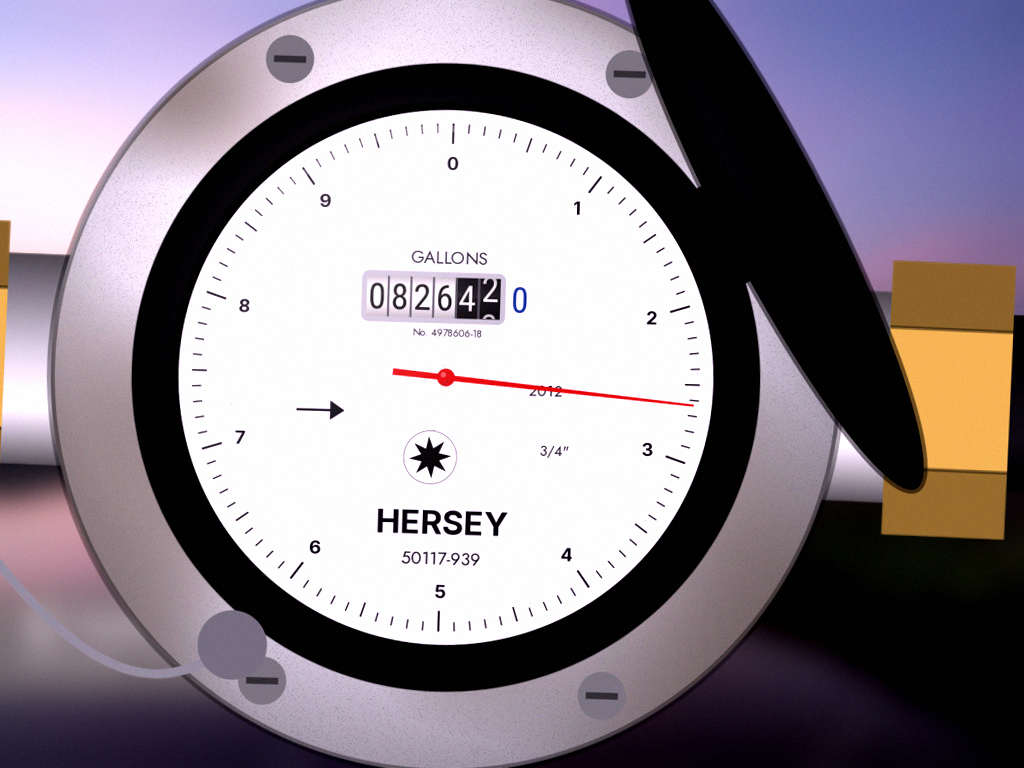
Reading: 826422.6; gal
